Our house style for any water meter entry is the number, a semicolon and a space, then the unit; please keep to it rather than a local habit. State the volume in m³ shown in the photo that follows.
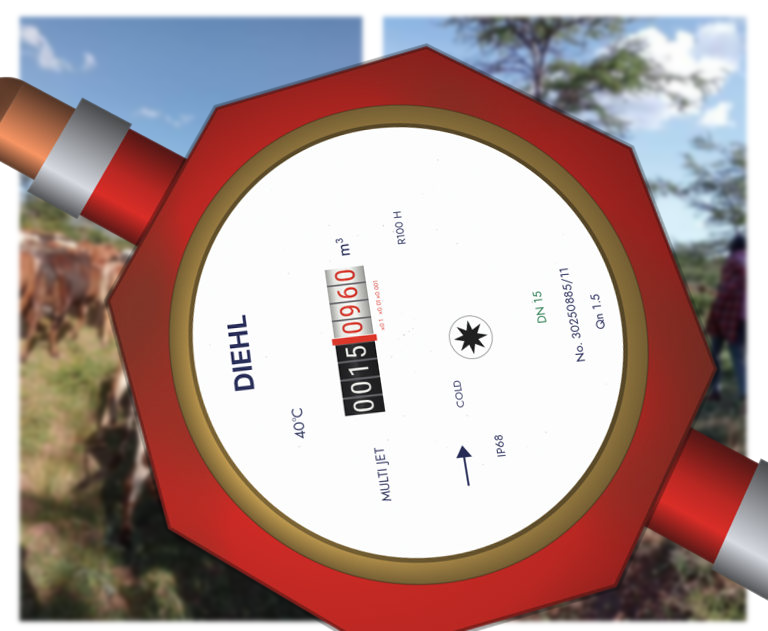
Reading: 15.0960; m³
